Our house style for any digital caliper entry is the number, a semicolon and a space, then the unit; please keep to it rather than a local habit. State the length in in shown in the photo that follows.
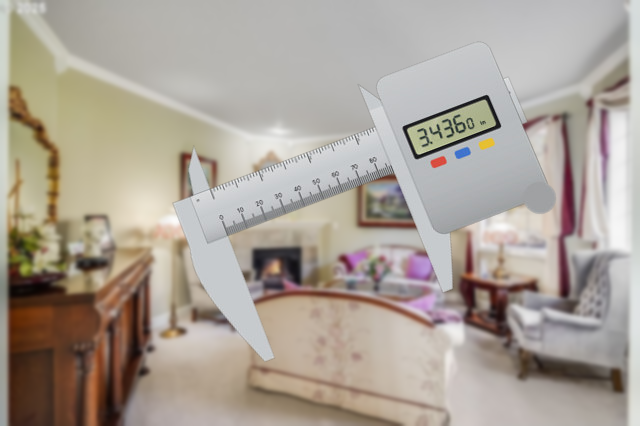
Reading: 3.4360; in
